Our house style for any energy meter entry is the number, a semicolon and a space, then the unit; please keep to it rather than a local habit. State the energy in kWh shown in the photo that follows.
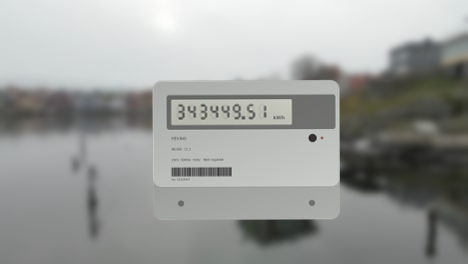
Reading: 343449.51; kWh
